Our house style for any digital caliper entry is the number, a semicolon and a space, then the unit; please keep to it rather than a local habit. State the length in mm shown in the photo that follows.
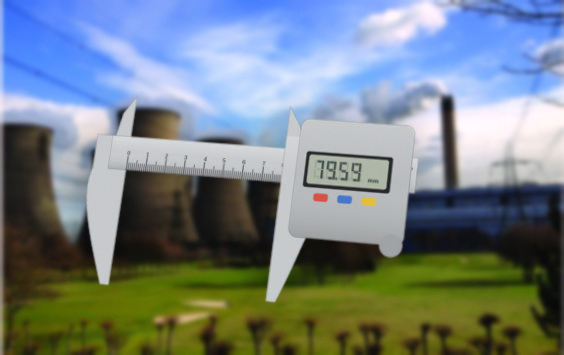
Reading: 79.59; mm
